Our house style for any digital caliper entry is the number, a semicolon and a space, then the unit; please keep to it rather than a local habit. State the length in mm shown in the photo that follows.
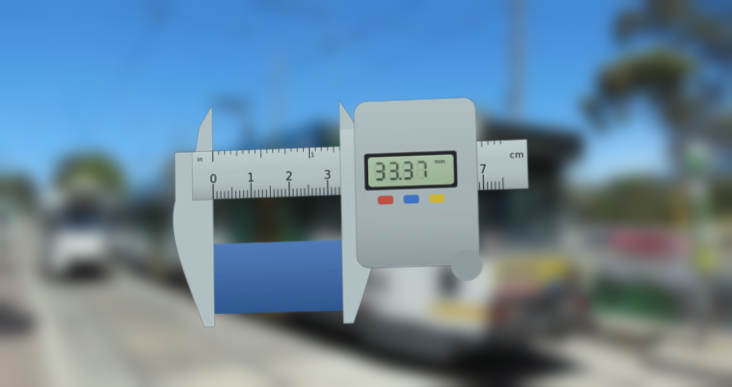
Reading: 33.37; mm
